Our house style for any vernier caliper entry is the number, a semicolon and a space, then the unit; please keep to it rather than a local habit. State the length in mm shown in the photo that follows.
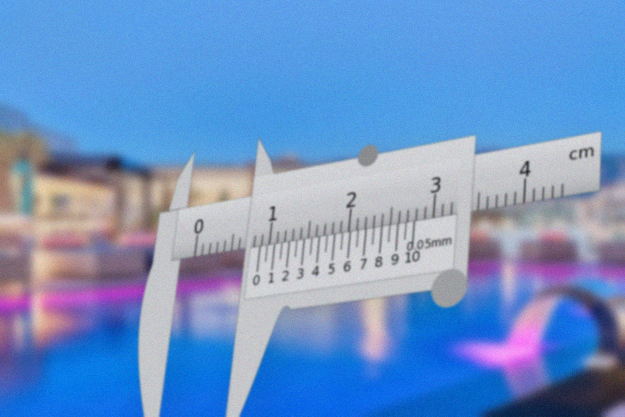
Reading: 8.8; mm
